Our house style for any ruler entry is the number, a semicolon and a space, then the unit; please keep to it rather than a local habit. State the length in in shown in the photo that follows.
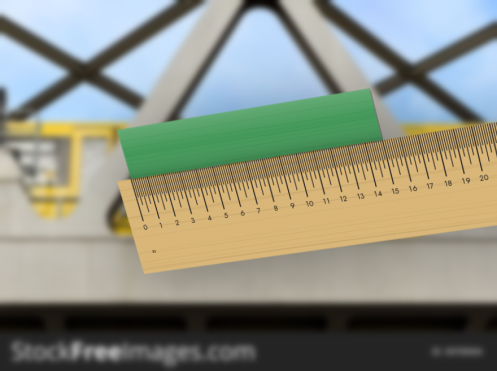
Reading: 15; in
